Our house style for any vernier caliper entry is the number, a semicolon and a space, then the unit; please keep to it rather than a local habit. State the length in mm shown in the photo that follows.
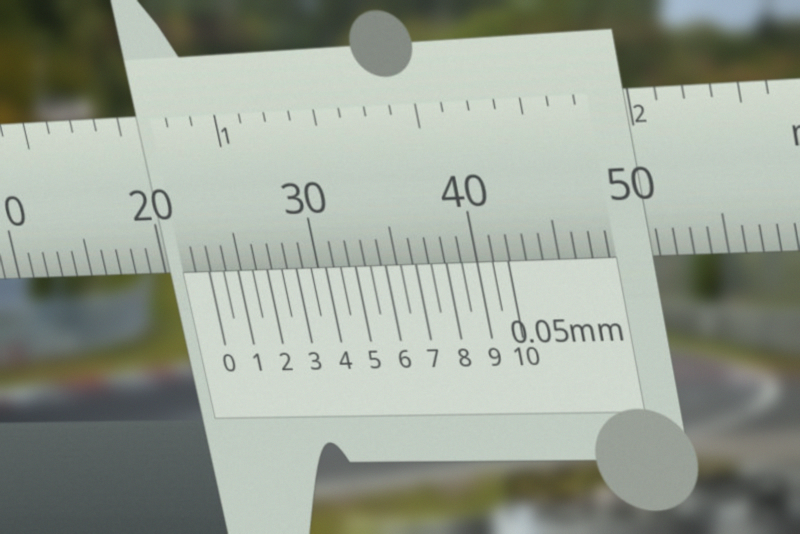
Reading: 22.9; mm
